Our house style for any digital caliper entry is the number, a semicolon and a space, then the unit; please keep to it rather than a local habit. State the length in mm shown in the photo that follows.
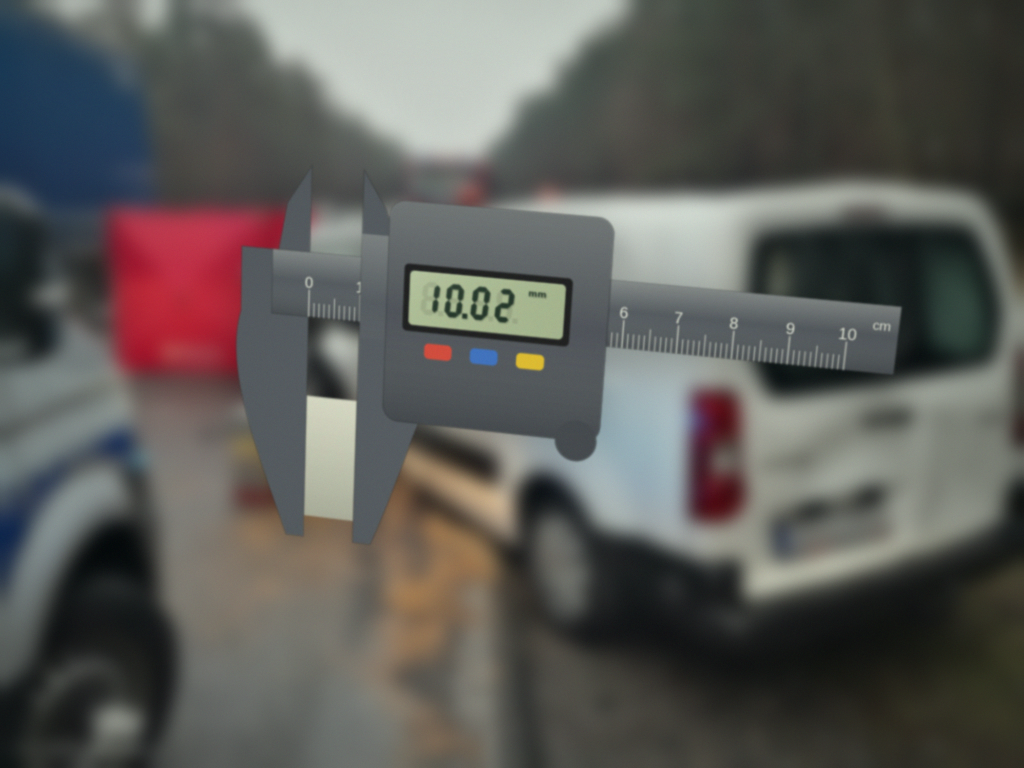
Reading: 10.02; mm
